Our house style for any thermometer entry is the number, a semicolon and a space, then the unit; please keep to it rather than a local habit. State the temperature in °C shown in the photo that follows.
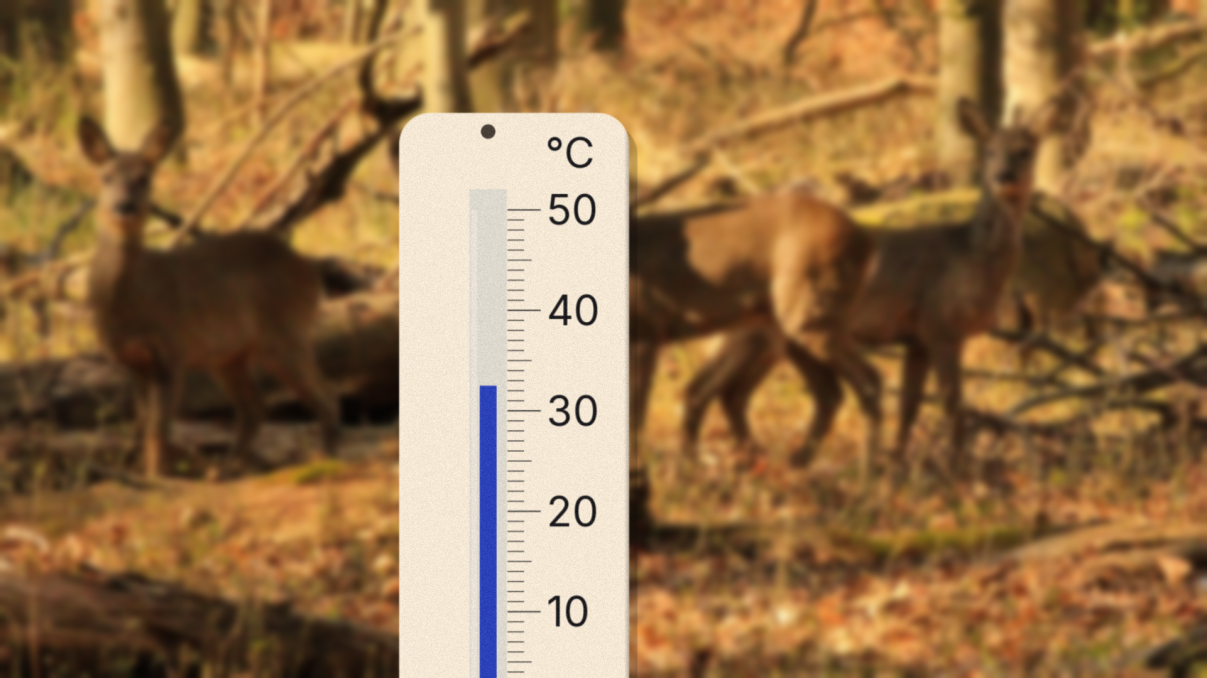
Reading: 32.5; °C
